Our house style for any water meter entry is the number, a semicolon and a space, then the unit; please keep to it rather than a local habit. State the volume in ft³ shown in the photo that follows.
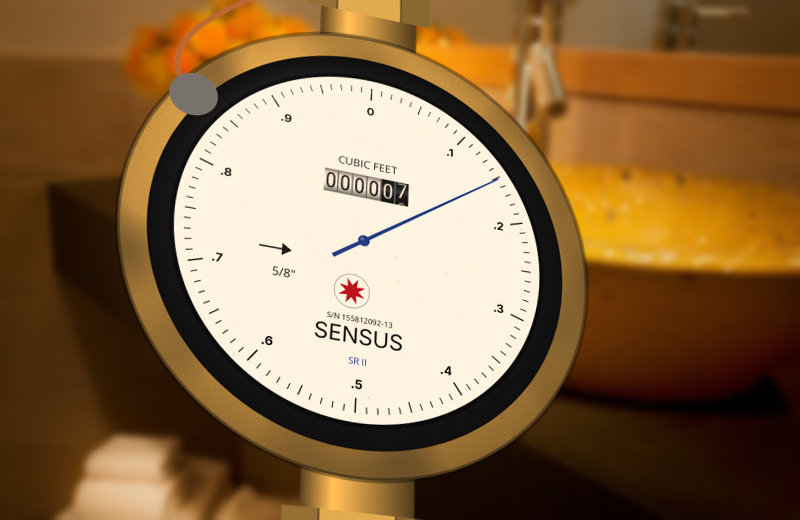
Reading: 7.15; ft³
